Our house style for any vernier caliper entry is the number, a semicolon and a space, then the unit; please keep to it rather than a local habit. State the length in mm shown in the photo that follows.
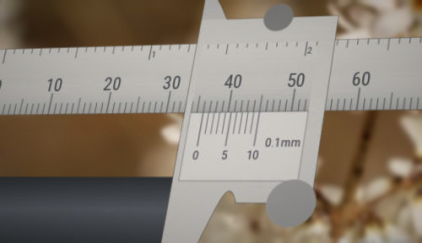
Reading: 36.0; mm
